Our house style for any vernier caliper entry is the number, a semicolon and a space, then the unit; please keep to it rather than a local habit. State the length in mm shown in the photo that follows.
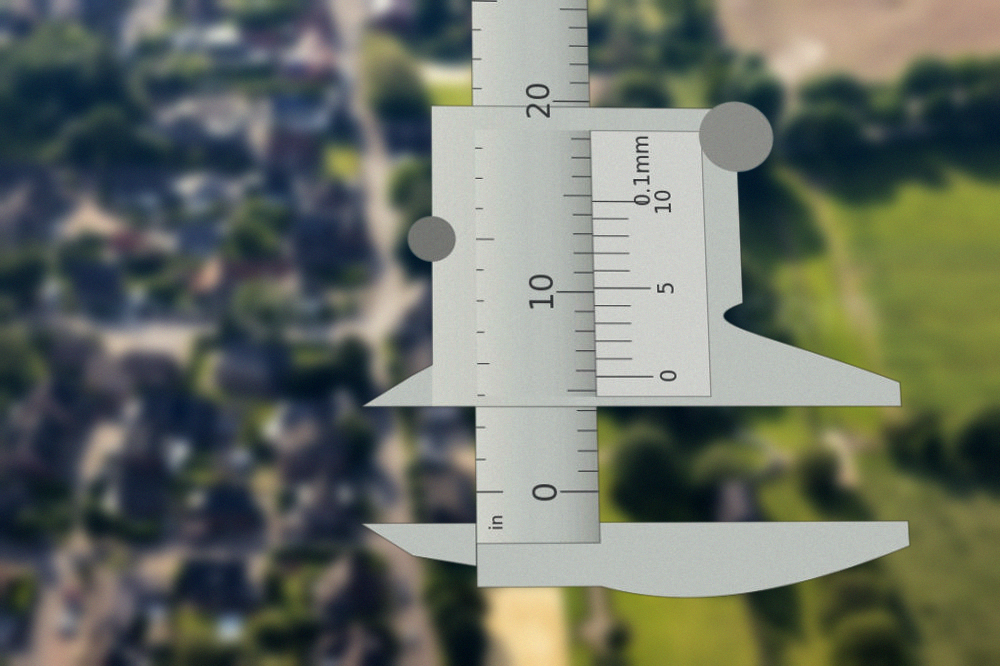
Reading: 5.7; mm
